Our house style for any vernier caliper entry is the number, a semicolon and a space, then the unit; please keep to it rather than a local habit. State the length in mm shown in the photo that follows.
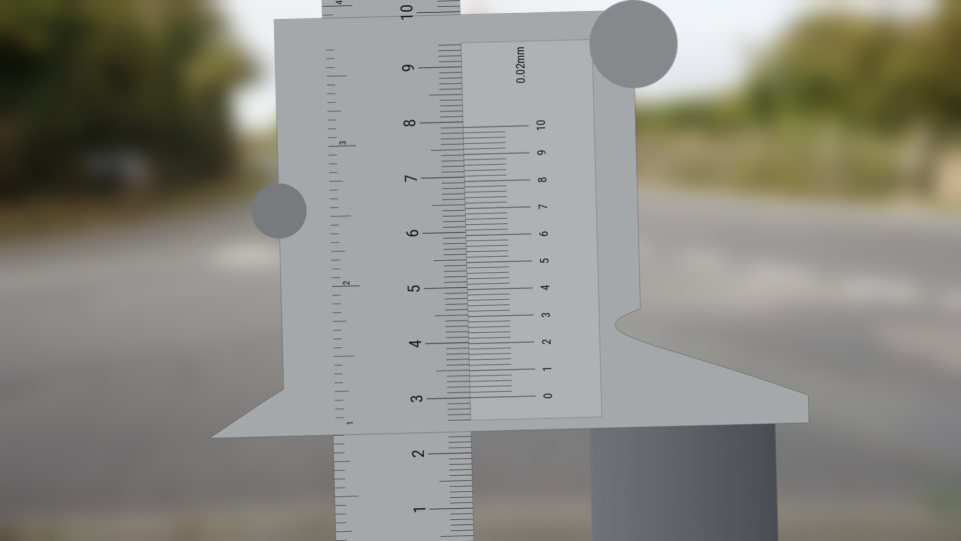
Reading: 30.0; mm
